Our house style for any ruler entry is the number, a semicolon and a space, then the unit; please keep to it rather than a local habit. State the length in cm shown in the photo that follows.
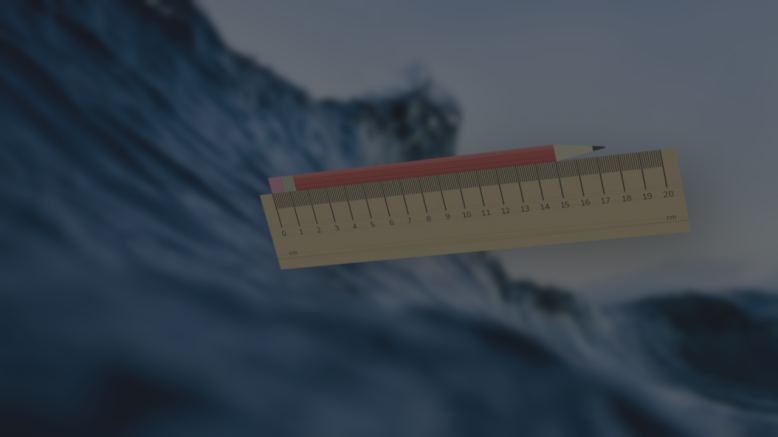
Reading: 17.5; cm
